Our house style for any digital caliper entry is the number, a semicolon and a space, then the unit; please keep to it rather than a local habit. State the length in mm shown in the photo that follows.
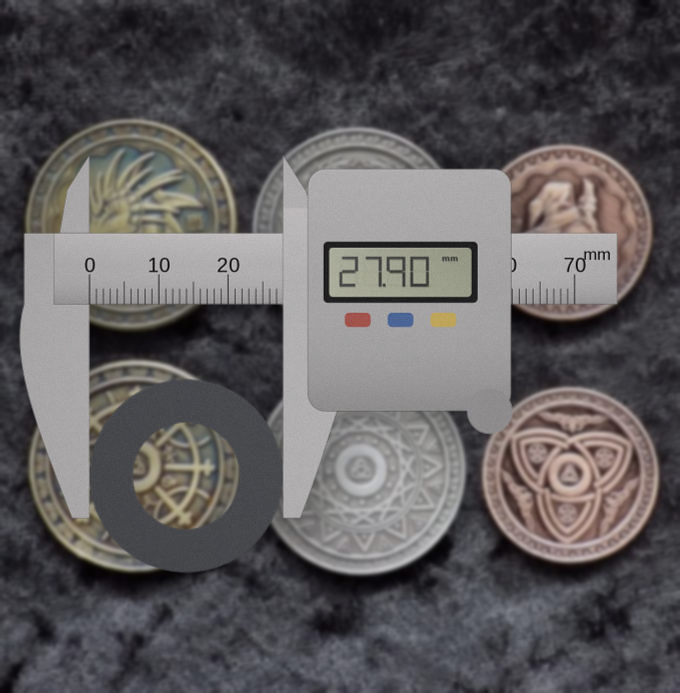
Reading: 27.90; mm
